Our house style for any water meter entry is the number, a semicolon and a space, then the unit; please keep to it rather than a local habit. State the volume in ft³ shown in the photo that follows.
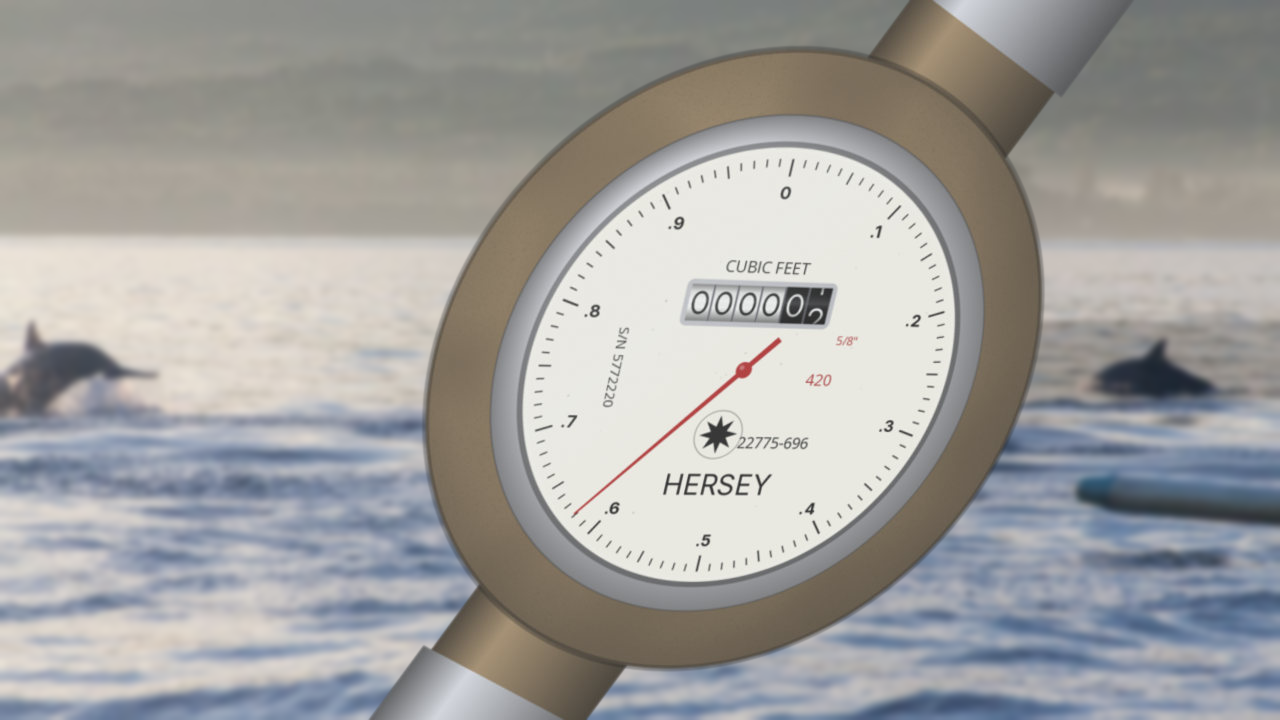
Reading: 1.62; ft³
